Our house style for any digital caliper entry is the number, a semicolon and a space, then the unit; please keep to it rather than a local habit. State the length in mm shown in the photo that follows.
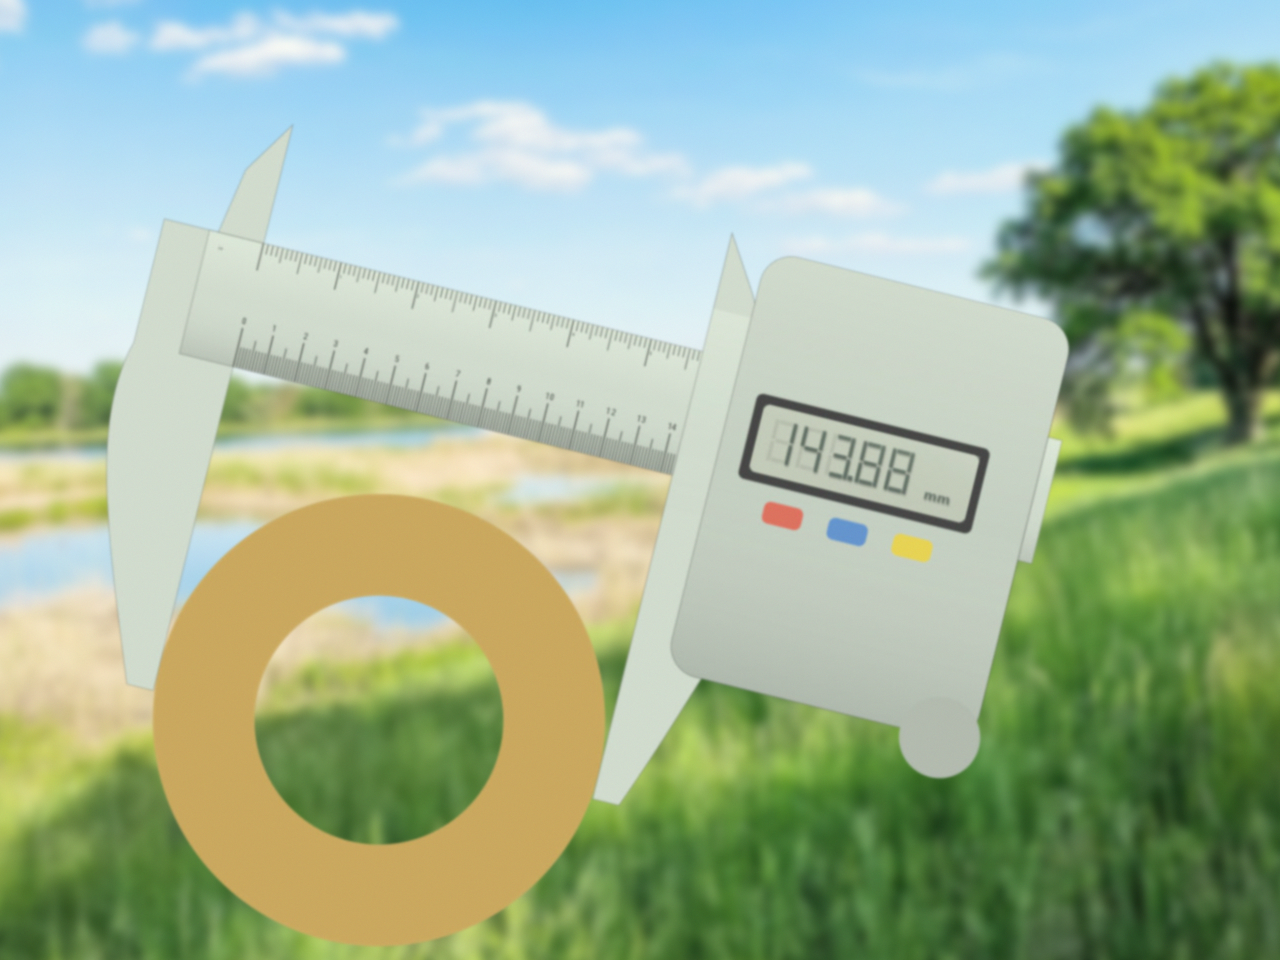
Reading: 143.88; mm
